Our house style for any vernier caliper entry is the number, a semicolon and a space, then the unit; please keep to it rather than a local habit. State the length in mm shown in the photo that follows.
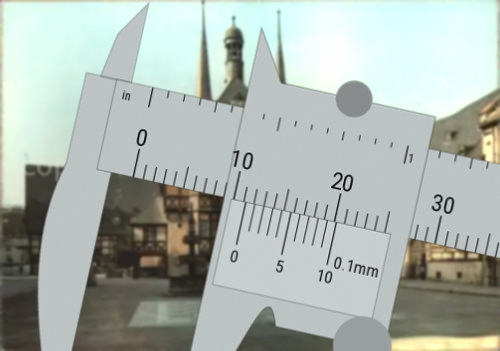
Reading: 11.2; mm
